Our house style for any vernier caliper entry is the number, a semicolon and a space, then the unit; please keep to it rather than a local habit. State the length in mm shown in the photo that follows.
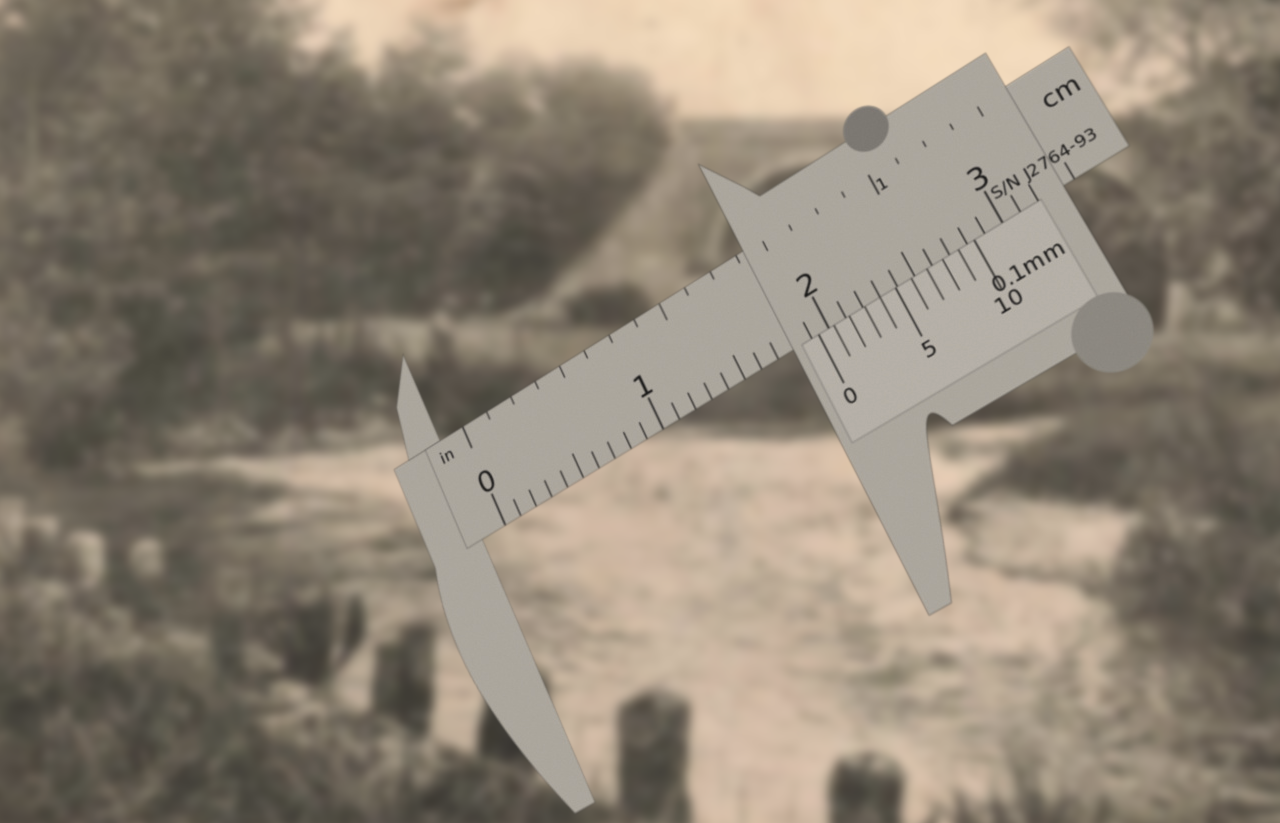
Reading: 19.4; mm
